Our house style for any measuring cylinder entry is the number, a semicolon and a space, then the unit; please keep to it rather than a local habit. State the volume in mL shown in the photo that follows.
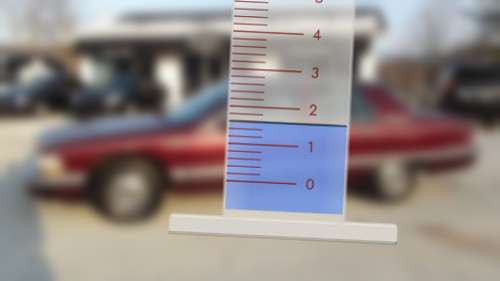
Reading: 1.6; mL
